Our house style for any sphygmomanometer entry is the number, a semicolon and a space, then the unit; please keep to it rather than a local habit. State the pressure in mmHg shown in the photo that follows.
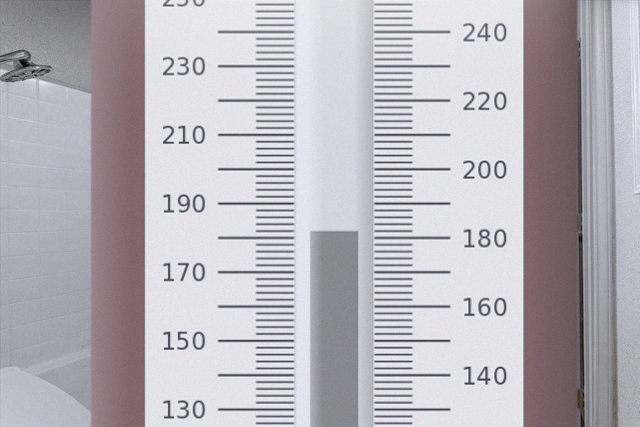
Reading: 182; mmHg
